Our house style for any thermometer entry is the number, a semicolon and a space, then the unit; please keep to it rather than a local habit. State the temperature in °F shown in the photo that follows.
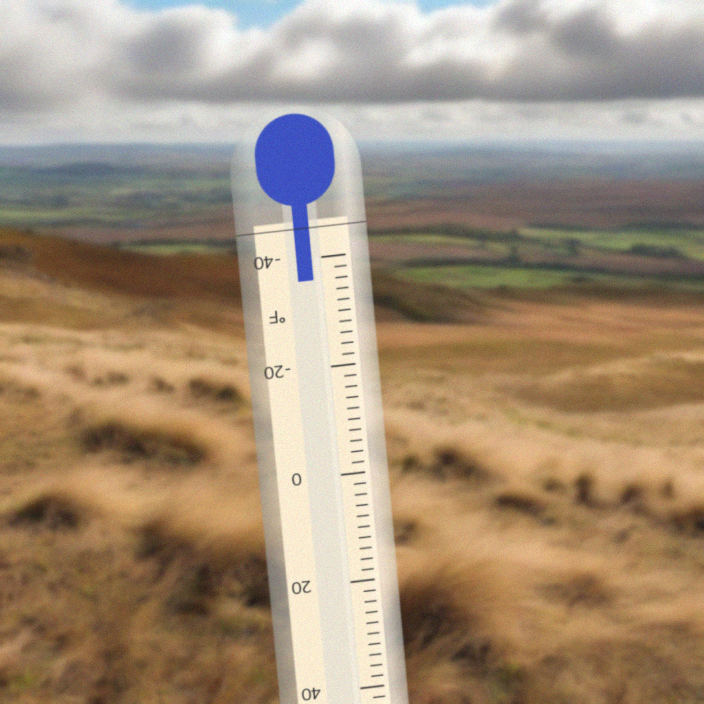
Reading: -36; °F
